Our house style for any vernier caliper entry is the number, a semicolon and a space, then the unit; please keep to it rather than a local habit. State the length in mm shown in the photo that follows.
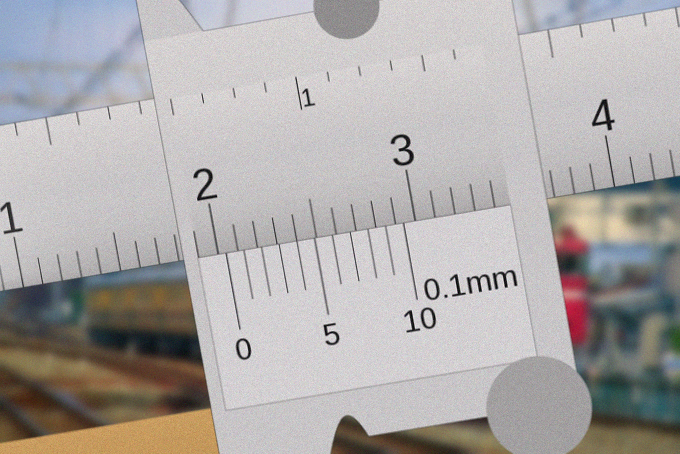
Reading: 20.4; mm
